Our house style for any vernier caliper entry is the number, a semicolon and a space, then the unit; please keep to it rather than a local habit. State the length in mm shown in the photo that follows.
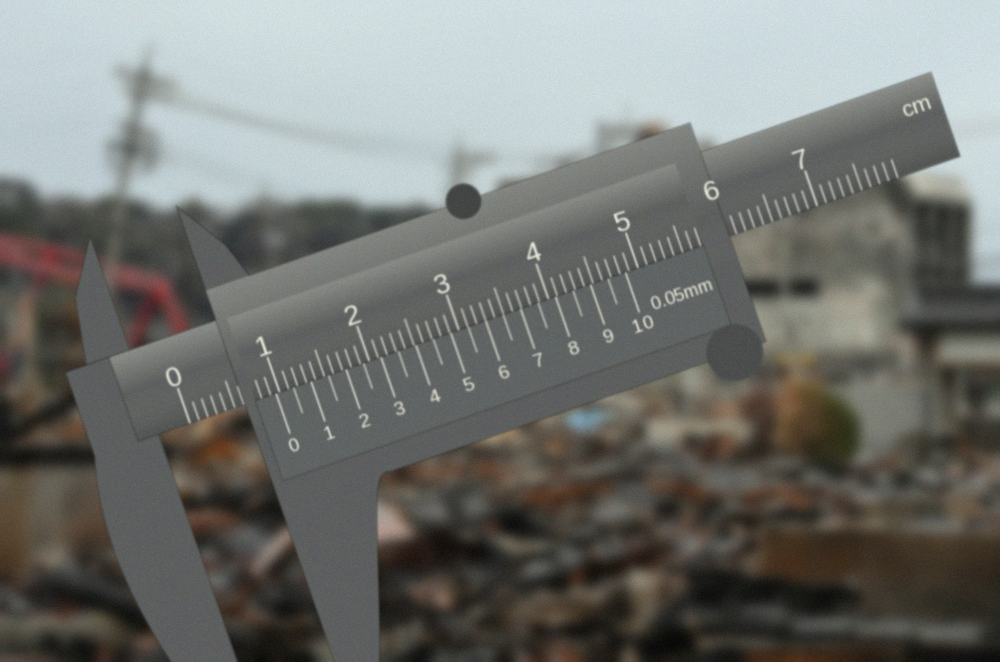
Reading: 9.6; mm
